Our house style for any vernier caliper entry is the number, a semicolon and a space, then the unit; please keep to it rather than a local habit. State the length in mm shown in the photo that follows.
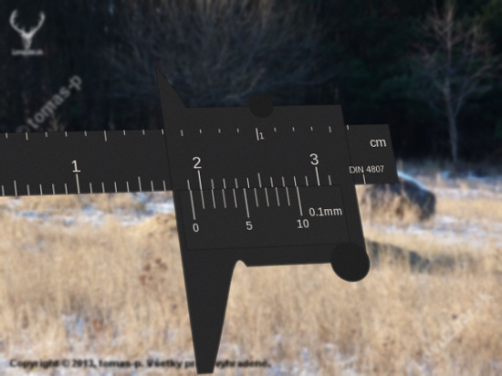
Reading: 19.1; mm
